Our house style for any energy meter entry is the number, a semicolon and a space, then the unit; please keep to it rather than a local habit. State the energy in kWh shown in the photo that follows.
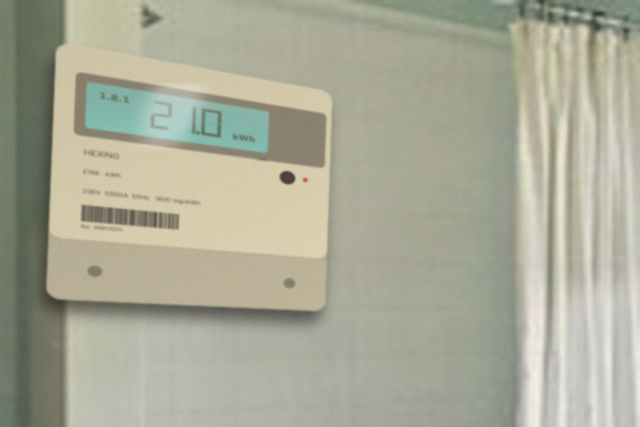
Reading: 21.0; kWh
